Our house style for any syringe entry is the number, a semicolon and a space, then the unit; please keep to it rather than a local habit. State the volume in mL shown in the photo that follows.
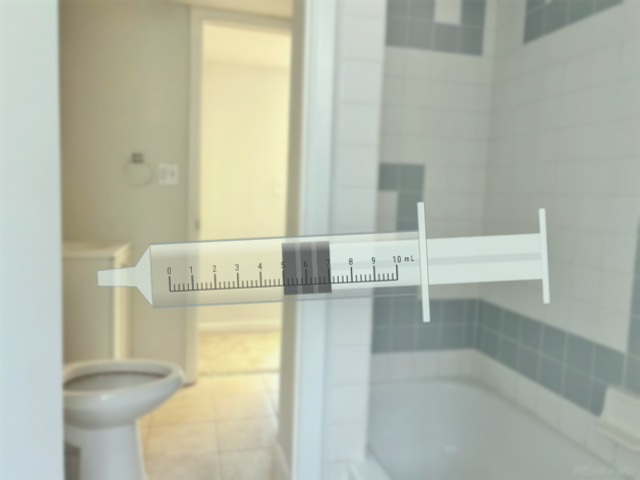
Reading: 5; mL
